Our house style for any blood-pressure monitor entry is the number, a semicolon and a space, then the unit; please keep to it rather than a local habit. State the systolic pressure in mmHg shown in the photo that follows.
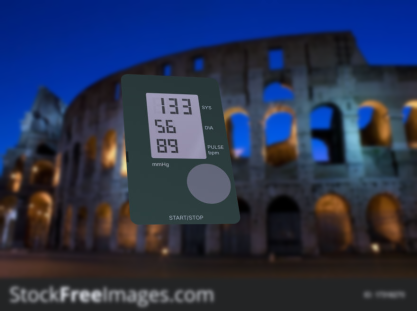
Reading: 133; mmHg
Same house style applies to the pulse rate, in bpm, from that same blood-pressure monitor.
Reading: 89; bpm
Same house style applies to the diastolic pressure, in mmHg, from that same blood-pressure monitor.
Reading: 56; mmHg
